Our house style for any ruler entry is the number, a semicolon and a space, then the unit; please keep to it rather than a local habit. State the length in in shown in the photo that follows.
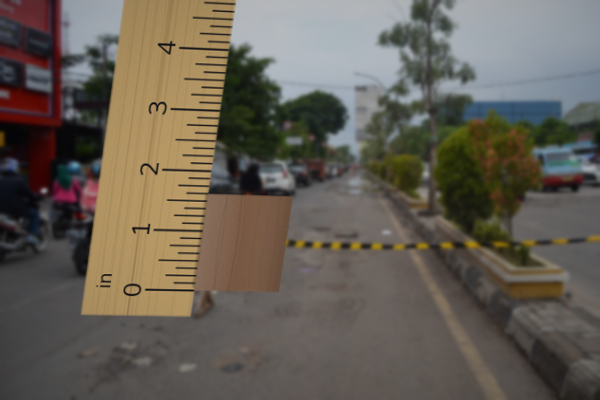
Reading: 1.625; in
